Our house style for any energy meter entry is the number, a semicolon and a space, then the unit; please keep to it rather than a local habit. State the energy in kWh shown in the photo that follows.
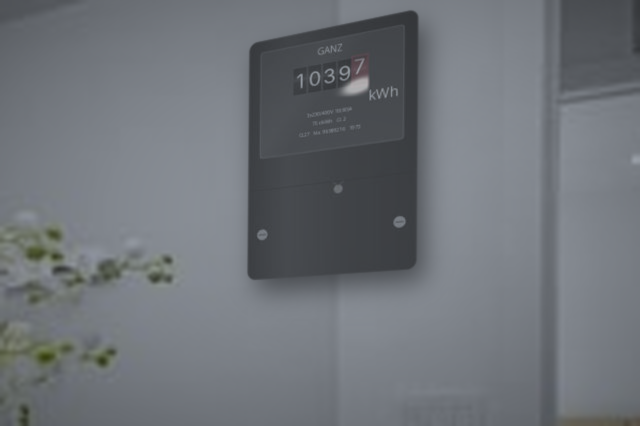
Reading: 1039.7; kWh
